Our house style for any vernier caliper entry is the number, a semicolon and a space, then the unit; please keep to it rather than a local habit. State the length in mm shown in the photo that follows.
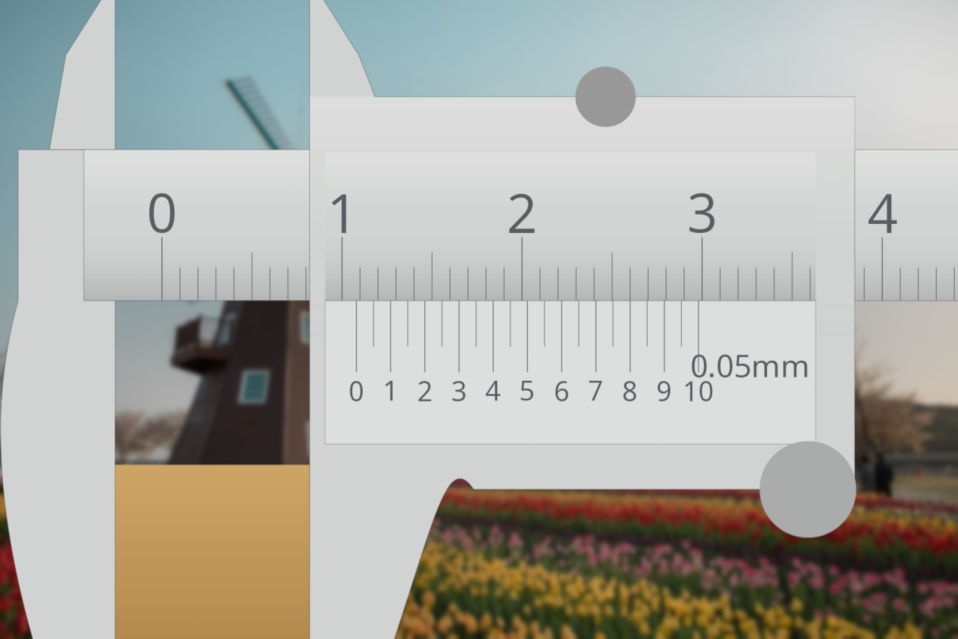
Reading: 10.8; mm
